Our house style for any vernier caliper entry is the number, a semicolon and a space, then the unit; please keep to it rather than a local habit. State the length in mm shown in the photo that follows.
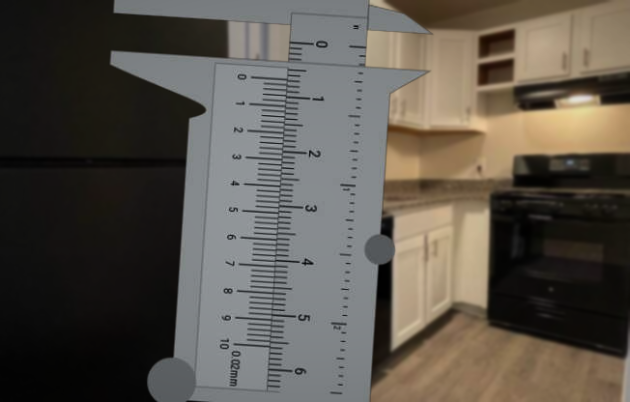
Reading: 6.8; mm
